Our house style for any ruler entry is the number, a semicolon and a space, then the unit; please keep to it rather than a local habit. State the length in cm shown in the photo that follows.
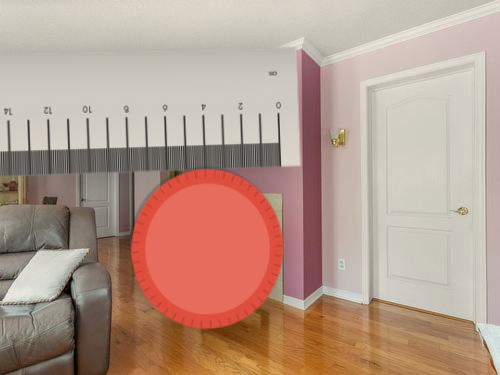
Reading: 8; cm
